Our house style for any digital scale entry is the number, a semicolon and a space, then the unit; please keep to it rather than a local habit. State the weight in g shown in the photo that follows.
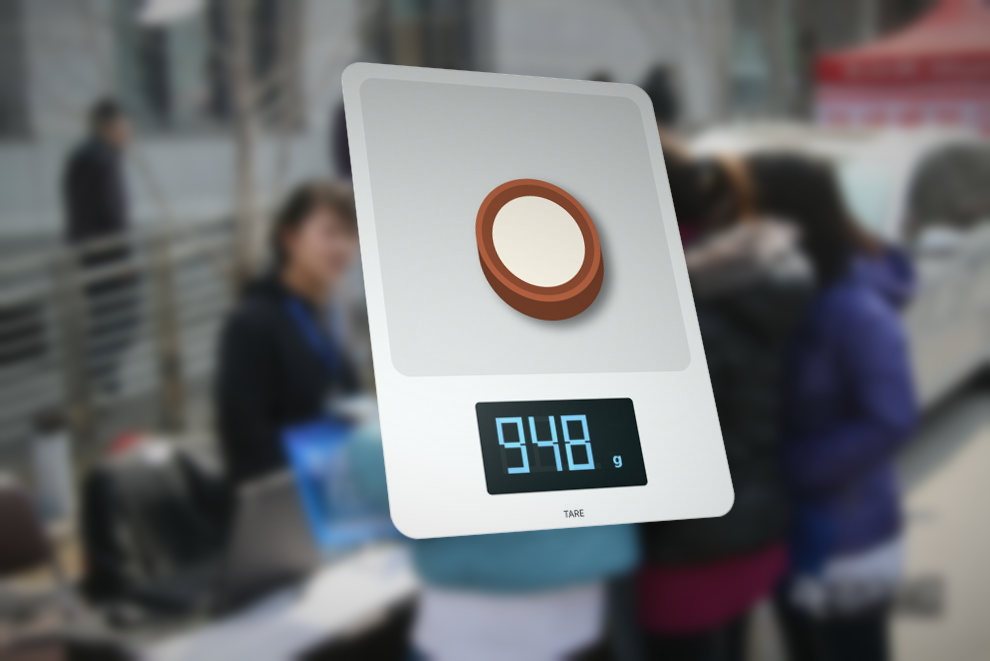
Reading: 948; g
